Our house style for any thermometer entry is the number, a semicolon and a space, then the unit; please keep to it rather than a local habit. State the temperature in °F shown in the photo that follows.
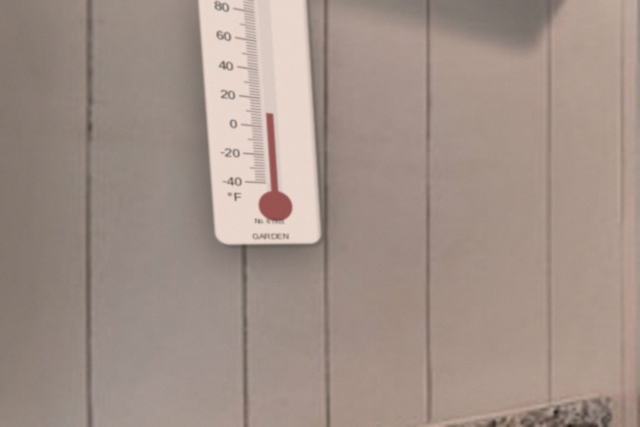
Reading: 10; °F
